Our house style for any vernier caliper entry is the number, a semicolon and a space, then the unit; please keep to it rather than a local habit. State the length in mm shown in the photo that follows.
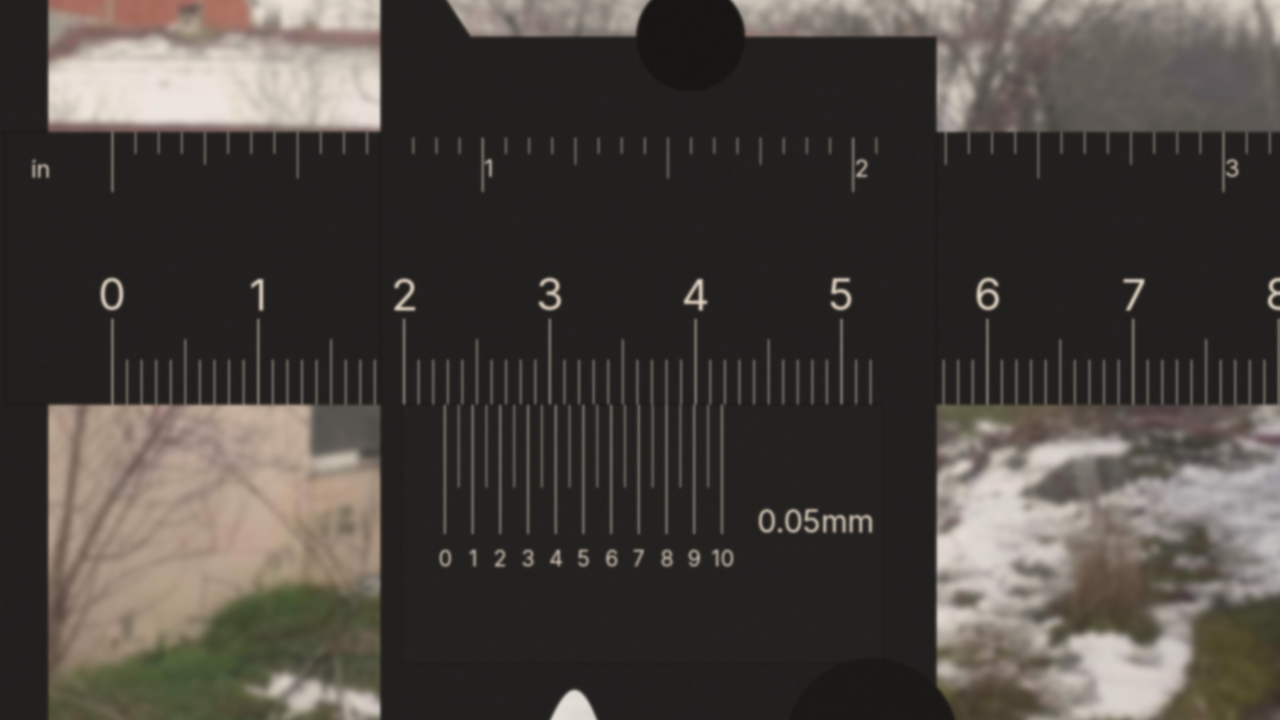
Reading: 22.8; mm
